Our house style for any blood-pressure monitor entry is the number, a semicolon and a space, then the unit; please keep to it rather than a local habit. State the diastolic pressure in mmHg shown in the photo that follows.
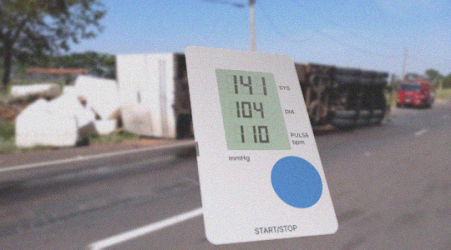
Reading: 104; mmHg
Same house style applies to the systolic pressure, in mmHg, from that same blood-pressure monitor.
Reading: 141; mmHg
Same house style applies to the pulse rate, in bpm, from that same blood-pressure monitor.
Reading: 110; bpm
